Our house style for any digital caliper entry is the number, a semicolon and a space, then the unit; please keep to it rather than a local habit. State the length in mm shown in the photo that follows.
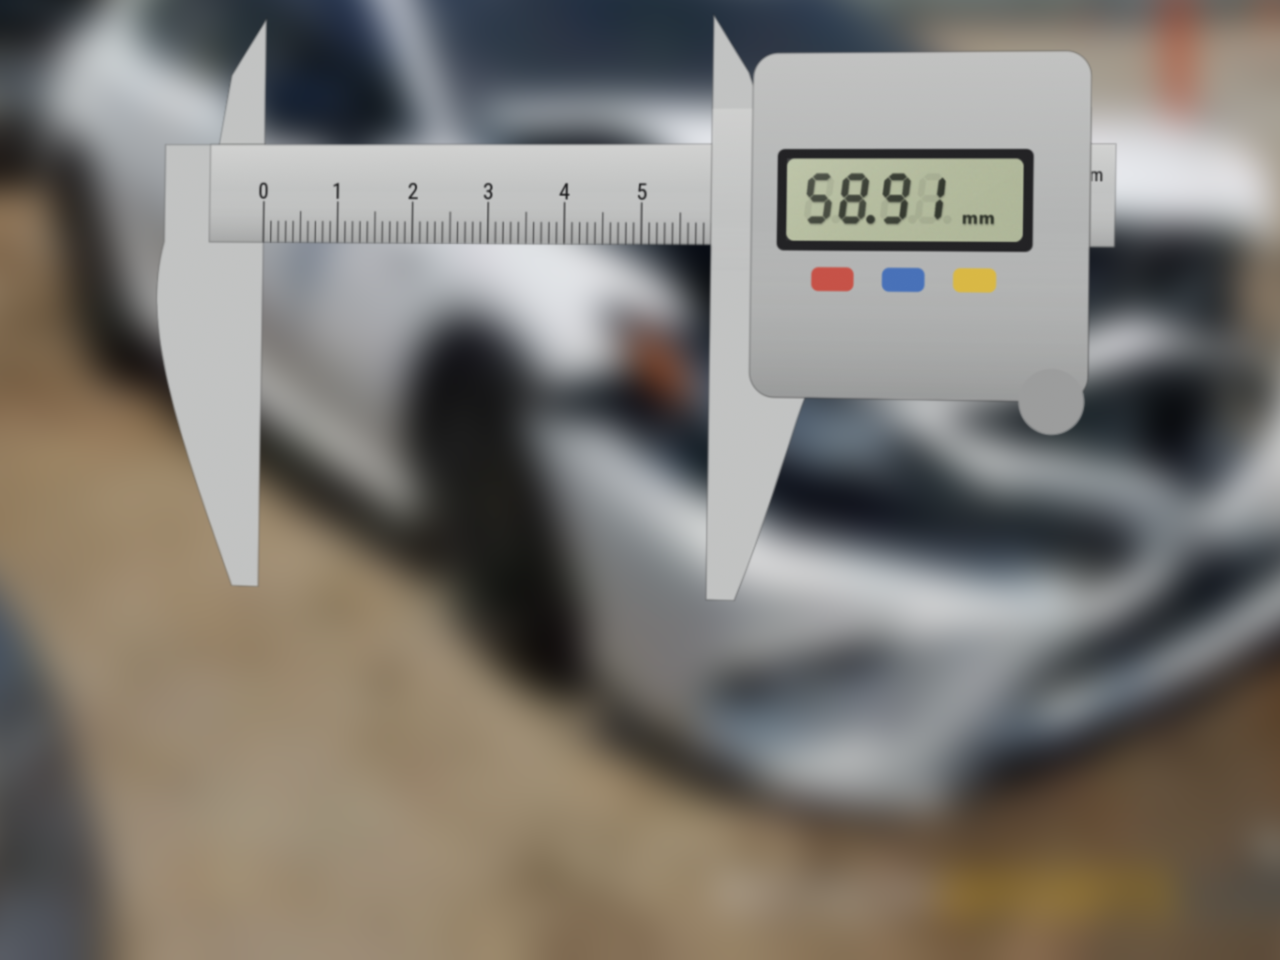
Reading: 58.91; mm
